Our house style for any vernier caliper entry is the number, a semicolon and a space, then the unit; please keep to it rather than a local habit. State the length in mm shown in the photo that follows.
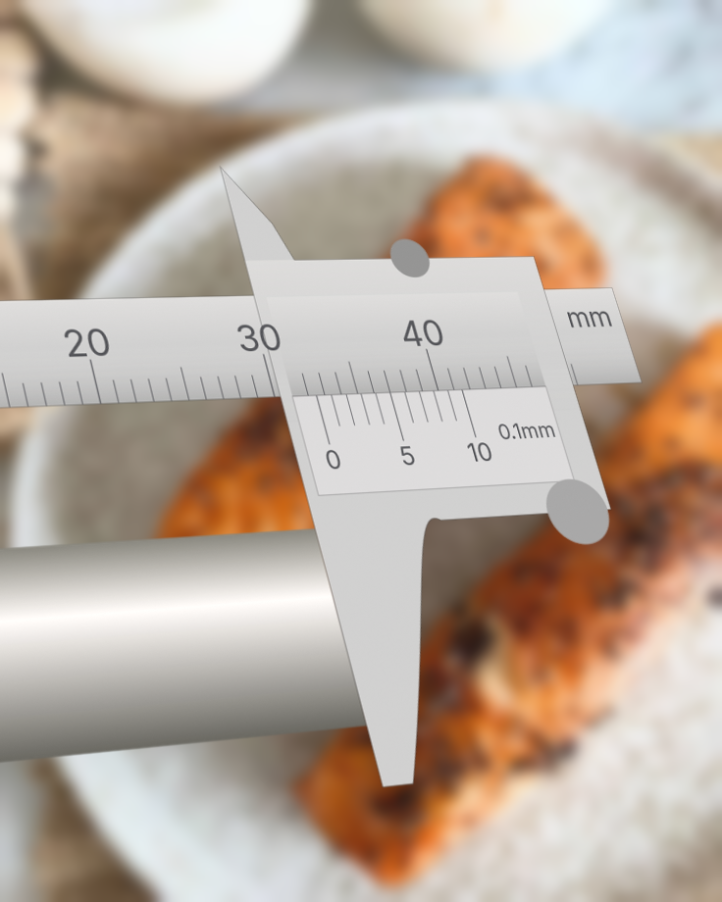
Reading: 32.5; mm
